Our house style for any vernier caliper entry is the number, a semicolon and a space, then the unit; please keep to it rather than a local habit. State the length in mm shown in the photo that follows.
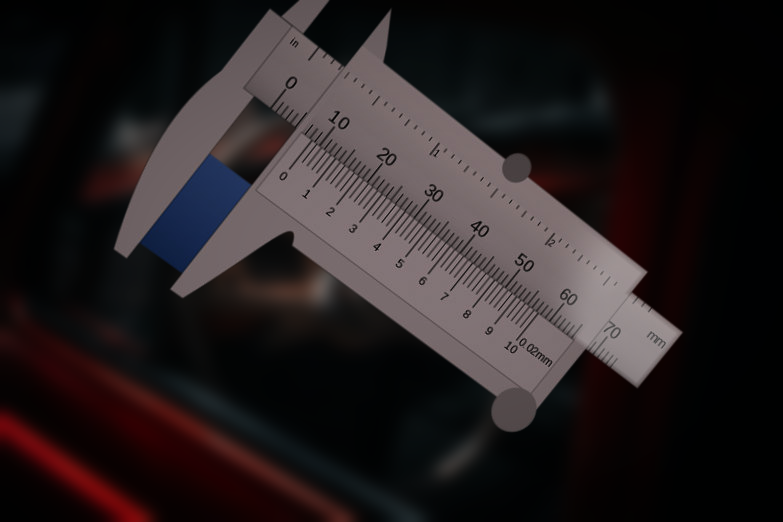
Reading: 8.5; mm
